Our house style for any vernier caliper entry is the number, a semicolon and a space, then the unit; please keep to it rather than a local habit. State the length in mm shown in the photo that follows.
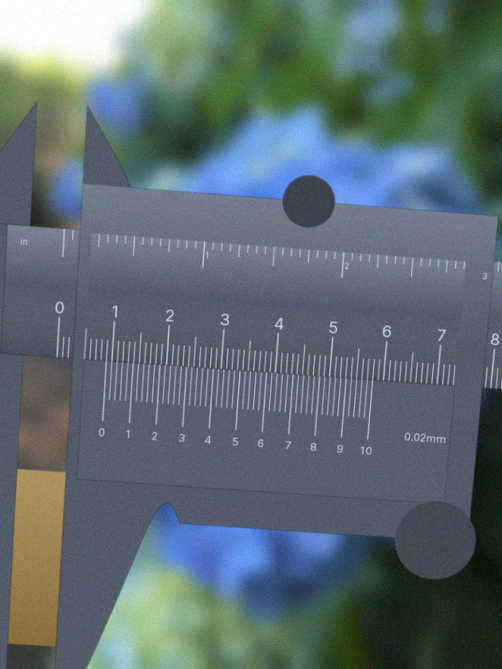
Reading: 9.0; mm
